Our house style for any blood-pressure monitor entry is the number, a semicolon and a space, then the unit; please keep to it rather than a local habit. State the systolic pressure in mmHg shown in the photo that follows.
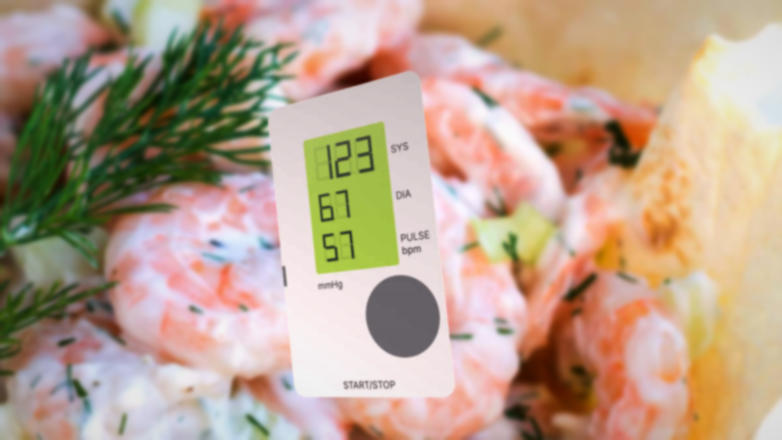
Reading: 123; mmHg
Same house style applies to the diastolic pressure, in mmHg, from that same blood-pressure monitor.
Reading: 67; mmHg
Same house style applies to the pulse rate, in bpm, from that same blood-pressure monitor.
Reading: 57; bpm
